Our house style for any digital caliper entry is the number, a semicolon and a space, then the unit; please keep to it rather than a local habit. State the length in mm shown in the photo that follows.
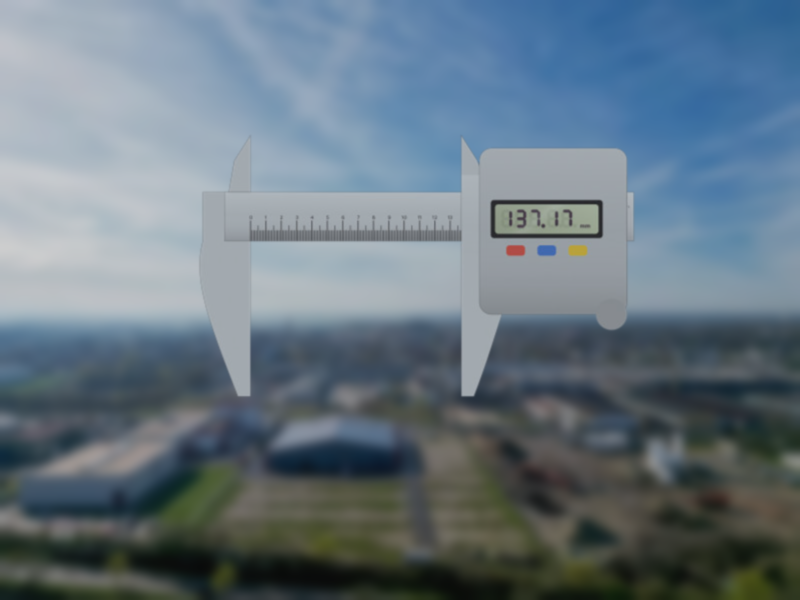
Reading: 137.17; mm
